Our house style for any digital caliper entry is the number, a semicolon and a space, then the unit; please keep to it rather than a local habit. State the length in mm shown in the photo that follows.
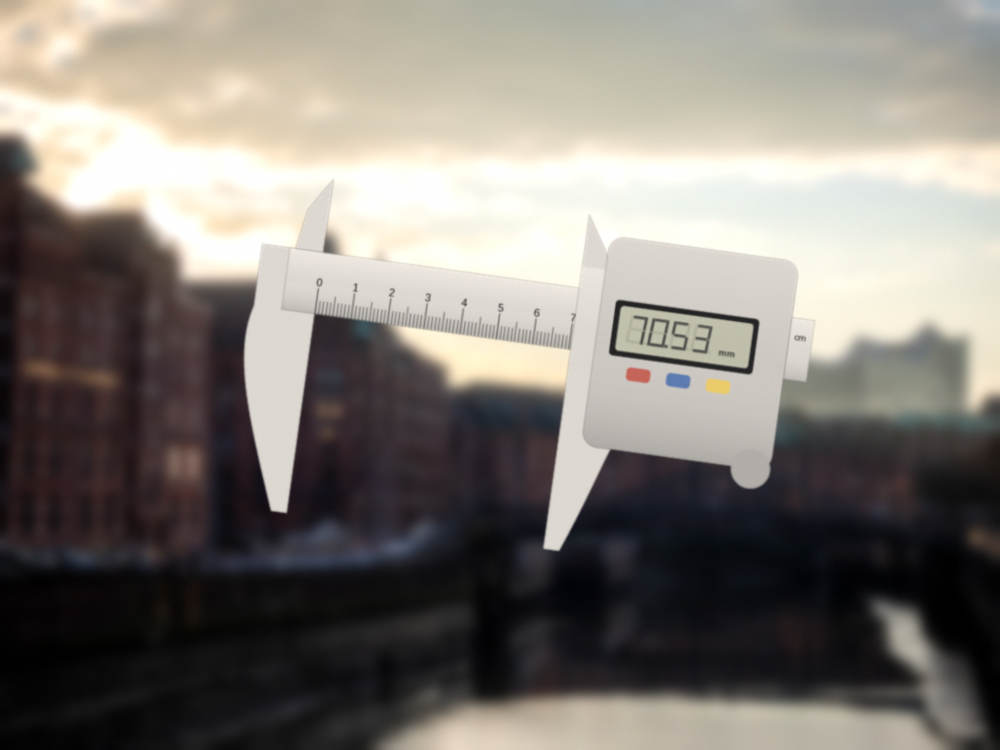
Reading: 70.53; mm
